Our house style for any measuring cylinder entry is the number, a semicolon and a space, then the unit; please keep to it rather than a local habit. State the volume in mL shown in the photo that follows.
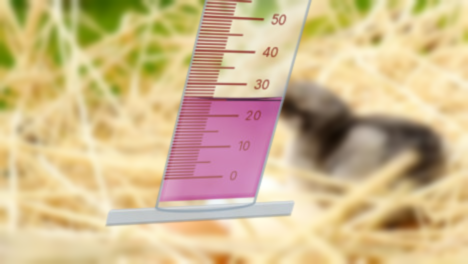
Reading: 25; mL
